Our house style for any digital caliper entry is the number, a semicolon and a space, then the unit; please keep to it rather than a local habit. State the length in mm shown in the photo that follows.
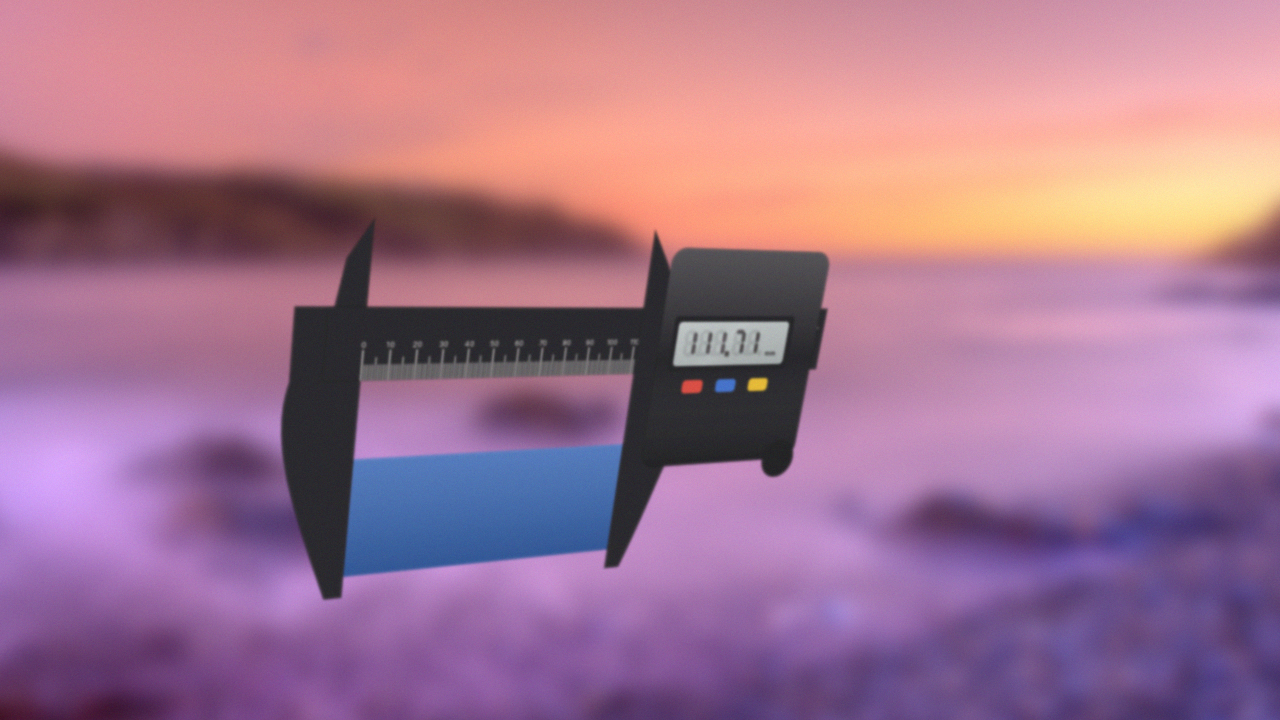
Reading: 111.71; mm
